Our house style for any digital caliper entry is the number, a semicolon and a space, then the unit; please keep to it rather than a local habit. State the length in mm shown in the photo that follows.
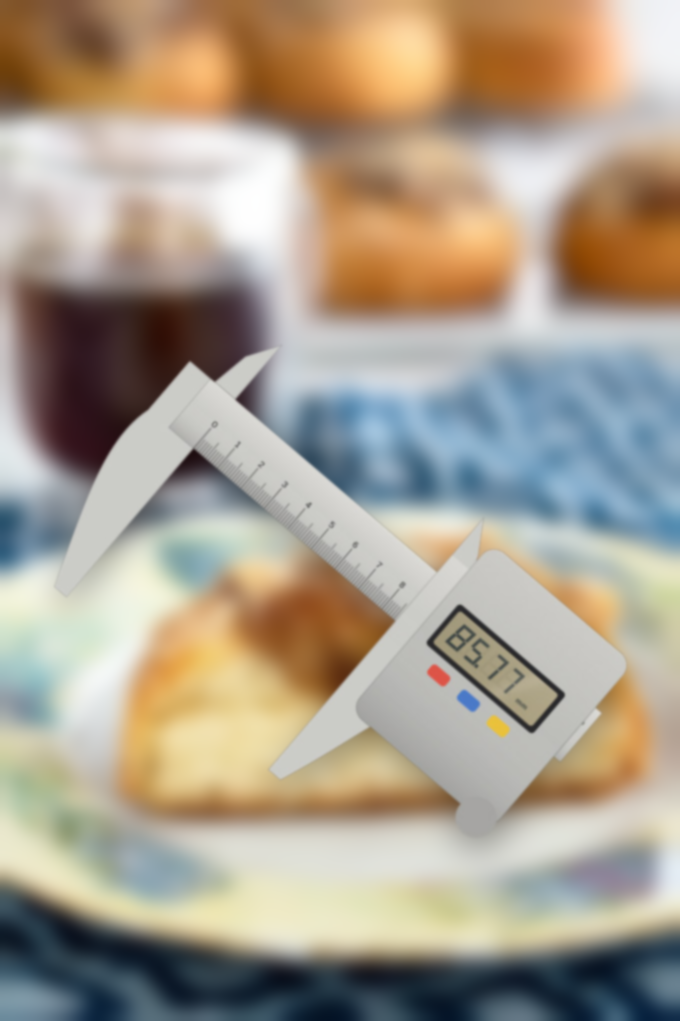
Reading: 85.77; mm
